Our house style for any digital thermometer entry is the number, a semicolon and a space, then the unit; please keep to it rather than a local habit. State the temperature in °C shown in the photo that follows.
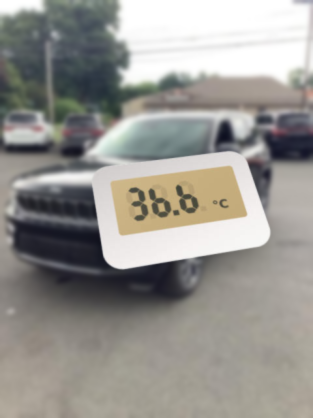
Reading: 36.6; °C
